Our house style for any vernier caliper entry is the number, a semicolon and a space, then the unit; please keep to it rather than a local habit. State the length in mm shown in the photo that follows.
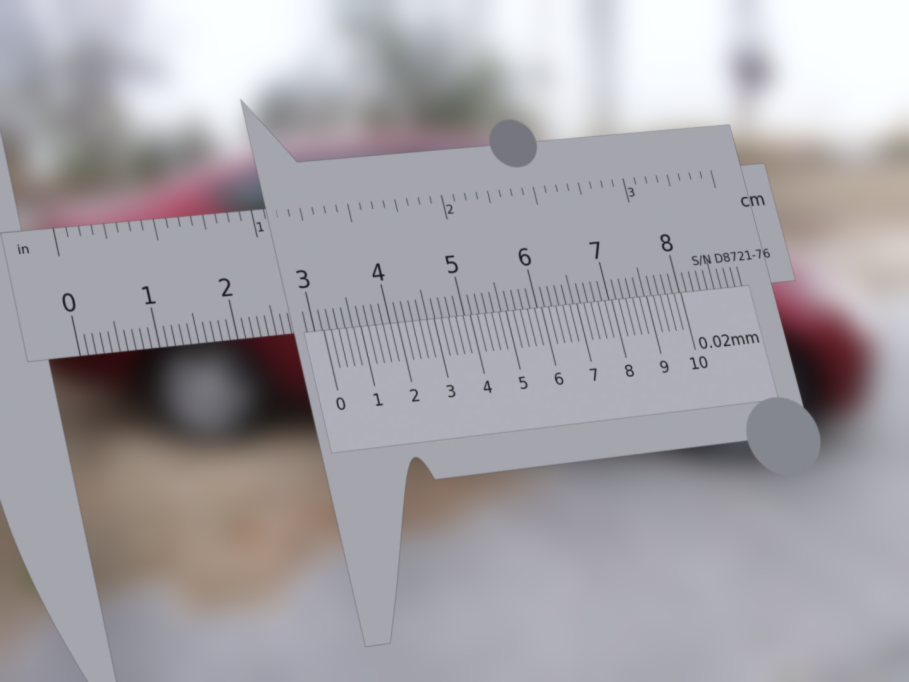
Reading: 31.2; mm
